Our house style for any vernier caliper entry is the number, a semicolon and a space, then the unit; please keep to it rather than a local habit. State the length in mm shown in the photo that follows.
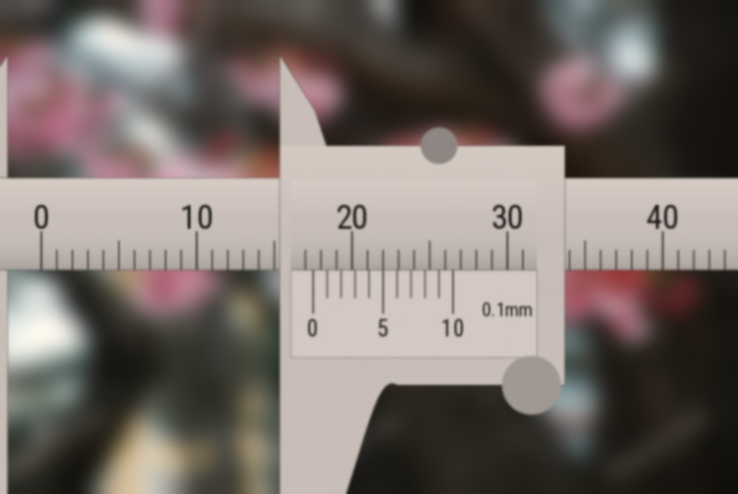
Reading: 17.5; mm
